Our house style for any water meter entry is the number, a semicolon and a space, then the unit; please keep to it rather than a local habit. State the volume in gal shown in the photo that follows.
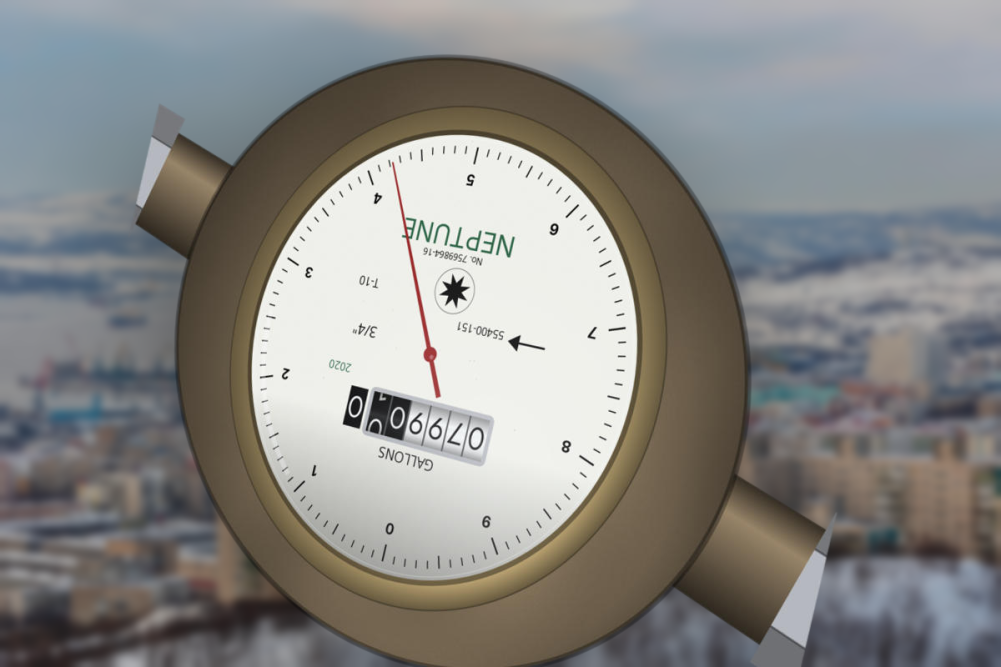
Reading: 799004.2; gal
